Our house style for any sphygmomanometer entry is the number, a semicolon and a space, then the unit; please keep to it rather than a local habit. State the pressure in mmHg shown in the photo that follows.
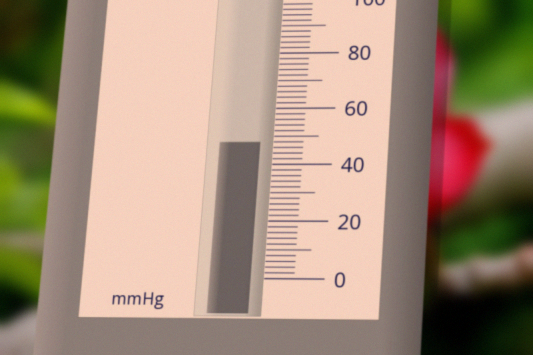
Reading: 48; mmHg
